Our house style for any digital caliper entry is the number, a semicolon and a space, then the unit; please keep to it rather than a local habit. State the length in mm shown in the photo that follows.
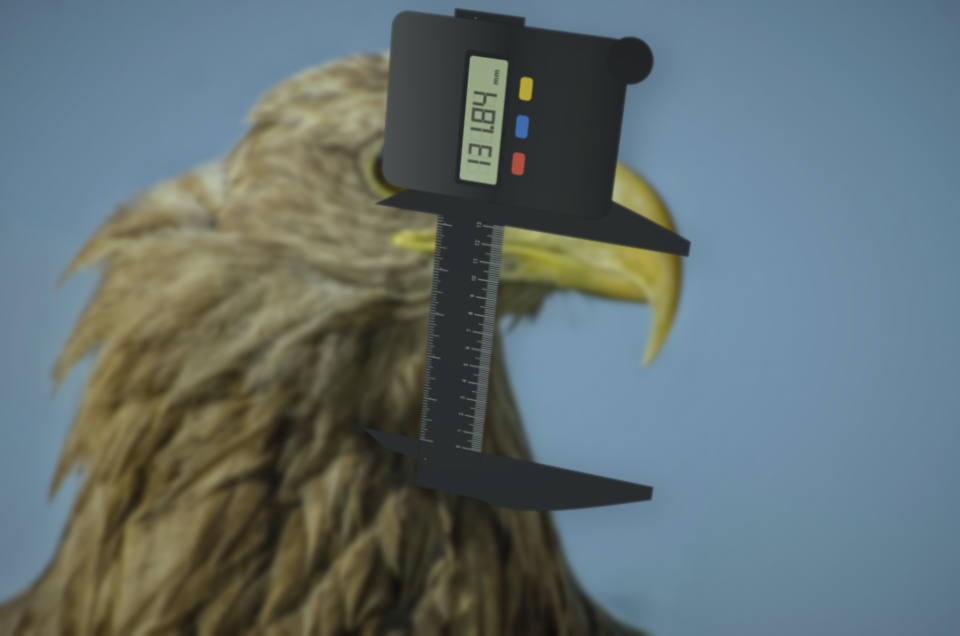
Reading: 131.84; mm
